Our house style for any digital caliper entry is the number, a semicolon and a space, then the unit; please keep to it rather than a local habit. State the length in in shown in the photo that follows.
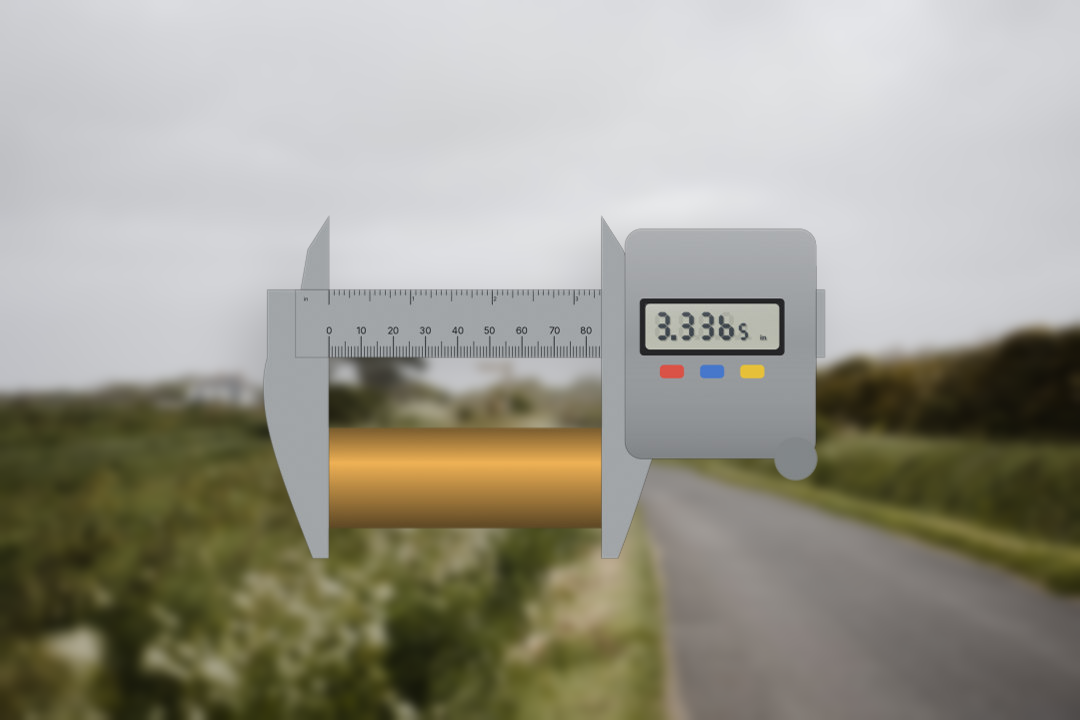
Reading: 3.3365; in
